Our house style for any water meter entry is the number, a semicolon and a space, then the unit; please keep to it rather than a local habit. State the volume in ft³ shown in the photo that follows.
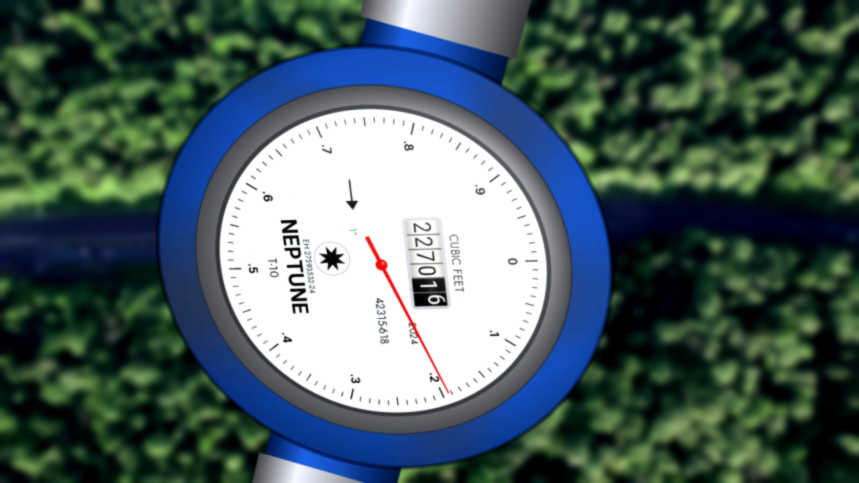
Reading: 227016.19; ft³
